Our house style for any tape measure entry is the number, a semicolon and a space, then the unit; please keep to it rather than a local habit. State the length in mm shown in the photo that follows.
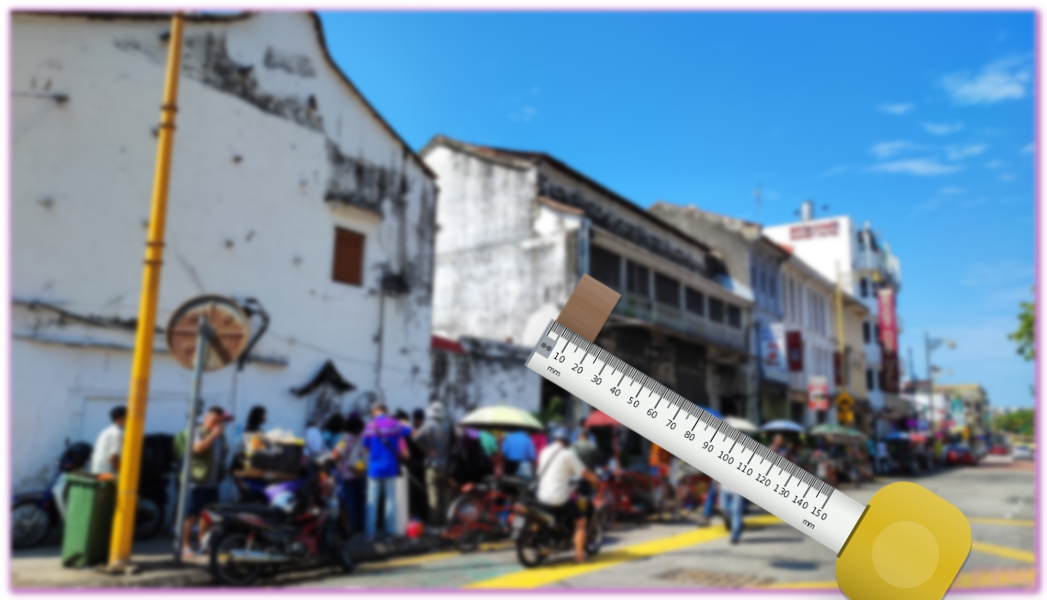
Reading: 20; mm
